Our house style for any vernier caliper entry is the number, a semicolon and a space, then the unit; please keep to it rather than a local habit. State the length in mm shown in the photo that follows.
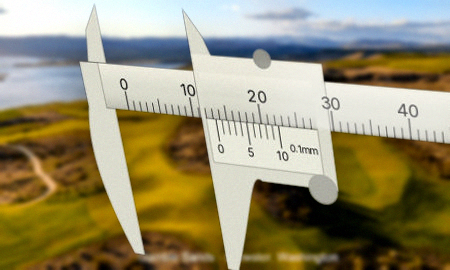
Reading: 13.4; mm
